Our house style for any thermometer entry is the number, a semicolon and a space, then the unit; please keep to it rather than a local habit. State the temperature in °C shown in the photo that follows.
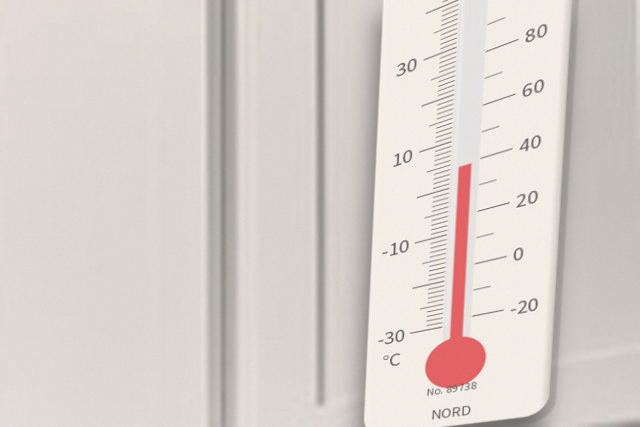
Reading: 4; °C
